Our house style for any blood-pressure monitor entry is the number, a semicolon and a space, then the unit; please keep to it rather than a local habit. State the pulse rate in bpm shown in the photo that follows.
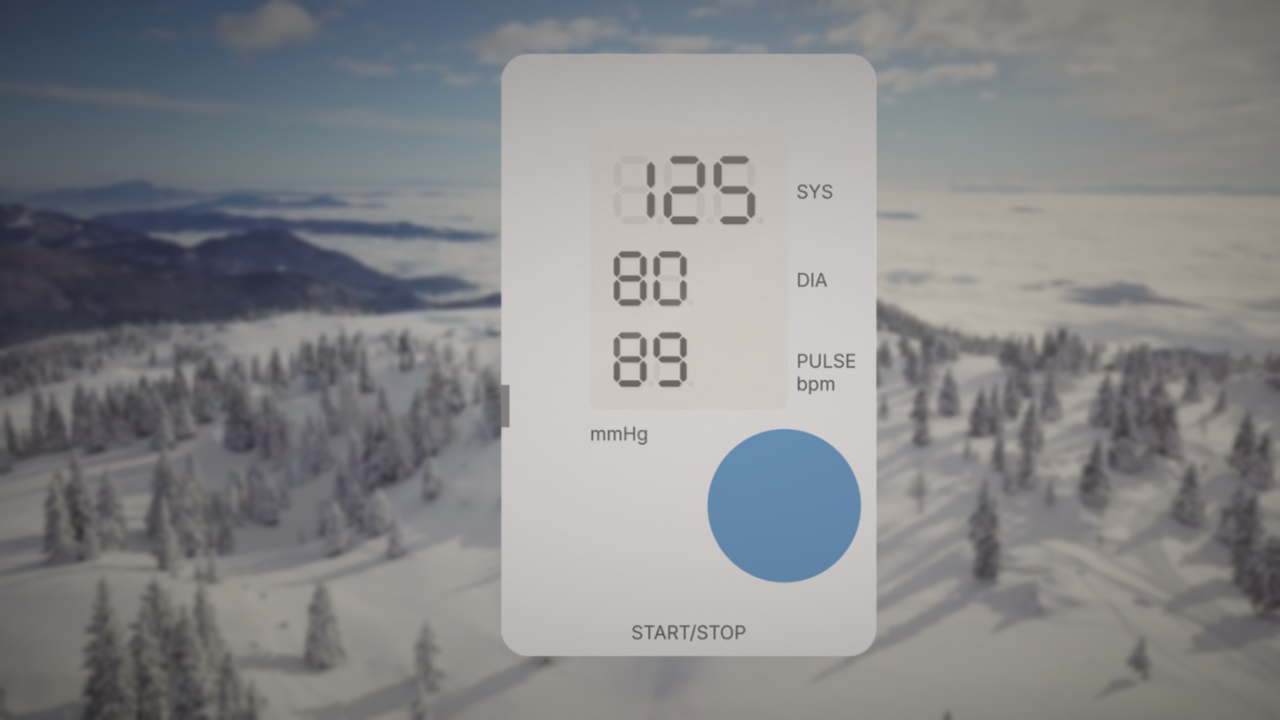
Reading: 89; bpm
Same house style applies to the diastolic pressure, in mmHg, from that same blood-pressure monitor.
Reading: 80; mmHg
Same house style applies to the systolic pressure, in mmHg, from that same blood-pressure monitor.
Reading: 125; mmHg
